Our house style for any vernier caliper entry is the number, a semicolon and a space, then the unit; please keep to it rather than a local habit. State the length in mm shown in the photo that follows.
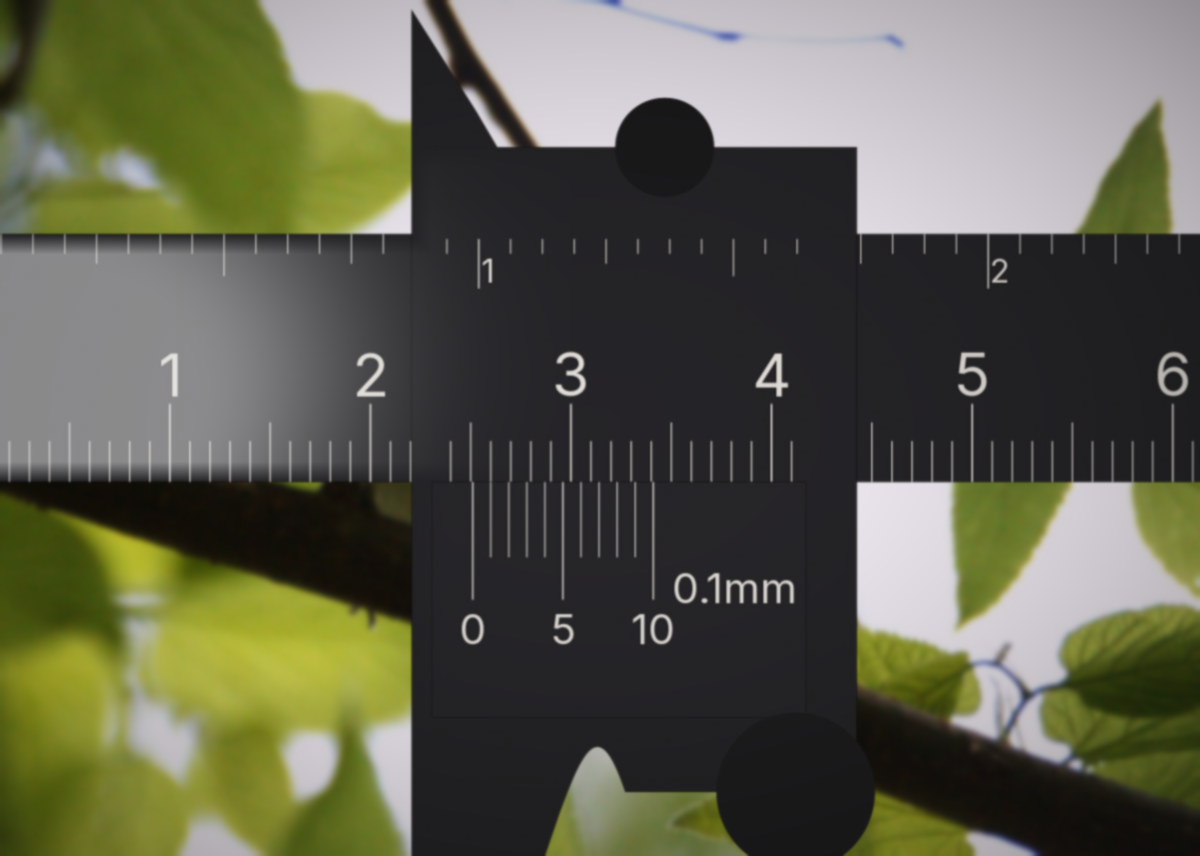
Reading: 25.1; mm
